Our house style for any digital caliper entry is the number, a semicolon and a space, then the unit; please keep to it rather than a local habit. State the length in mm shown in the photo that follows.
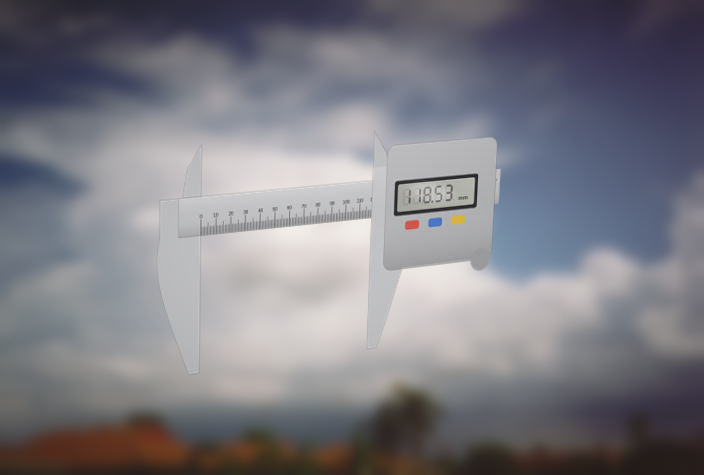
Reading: 118.53; mm
